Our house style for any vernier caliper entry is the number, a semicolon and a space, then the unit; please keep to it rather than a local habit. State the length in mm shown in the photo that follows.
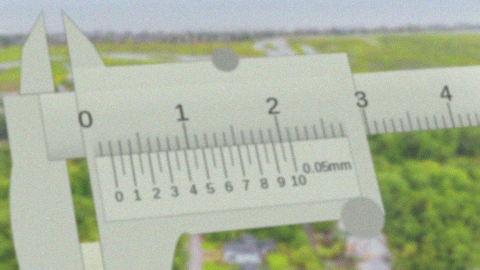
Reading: 2.0; mm
